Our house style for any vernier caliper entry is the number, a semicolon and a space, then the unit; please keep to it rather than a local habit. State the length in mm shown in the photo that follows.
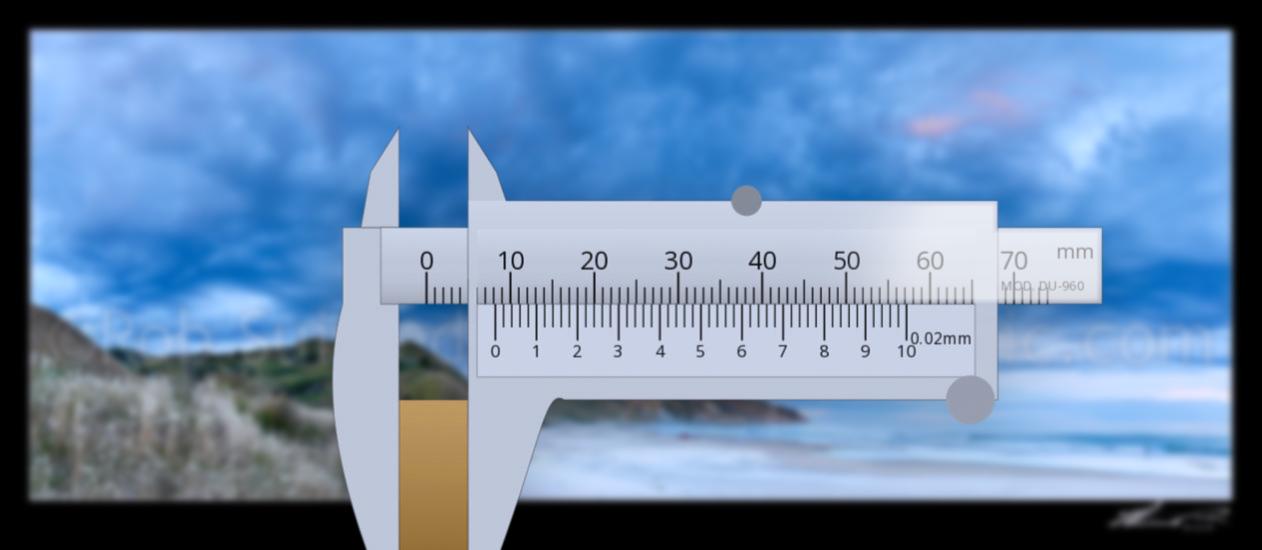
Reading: 8.2; mm
